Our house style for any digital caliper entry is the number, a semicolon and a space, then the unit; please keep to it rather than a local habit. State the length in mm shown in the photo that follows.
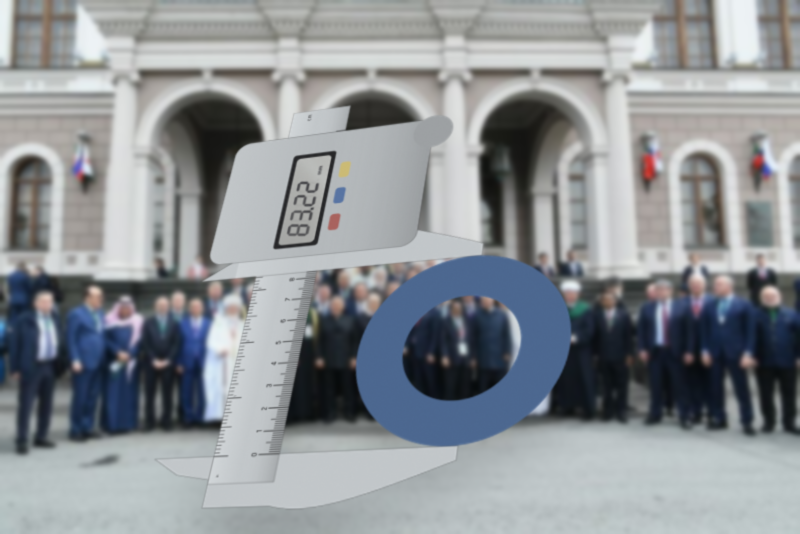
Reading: 83.22; mm
